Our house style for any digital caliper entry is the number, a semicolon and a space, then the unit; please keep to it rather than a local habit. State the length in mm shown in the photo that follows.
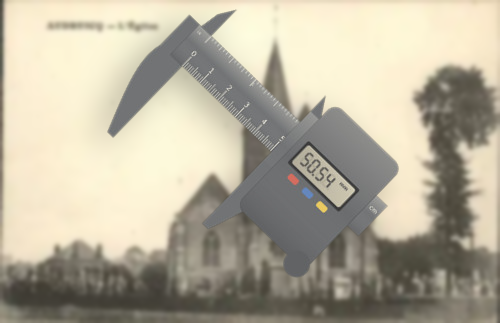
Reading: 50.54; mm
